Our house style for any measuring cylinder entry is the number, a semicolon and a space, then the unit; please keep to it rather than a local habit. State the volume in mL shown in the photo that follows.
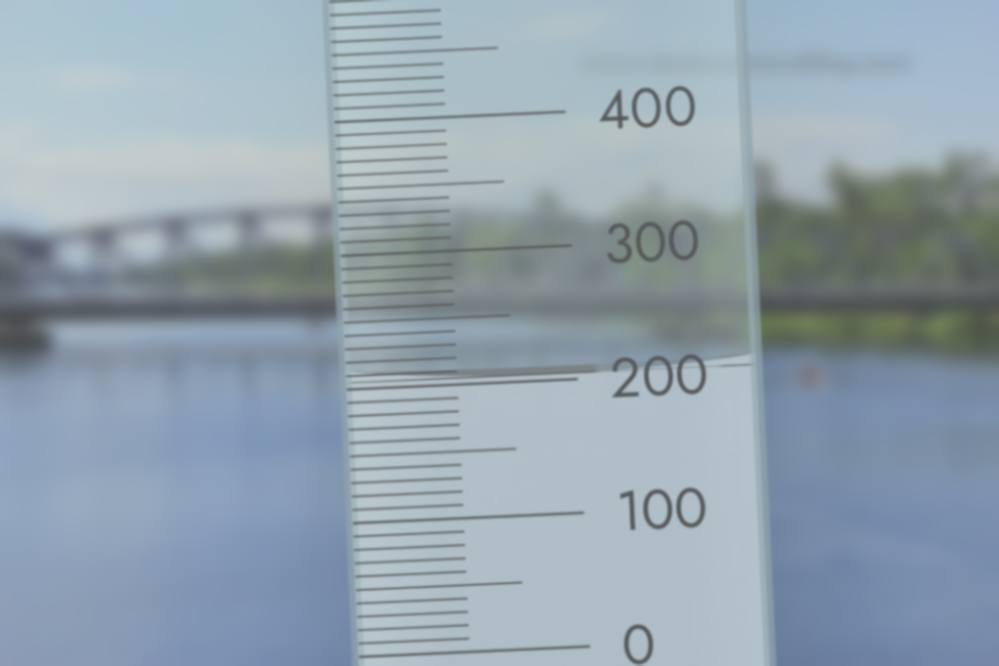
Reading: 205; mL
